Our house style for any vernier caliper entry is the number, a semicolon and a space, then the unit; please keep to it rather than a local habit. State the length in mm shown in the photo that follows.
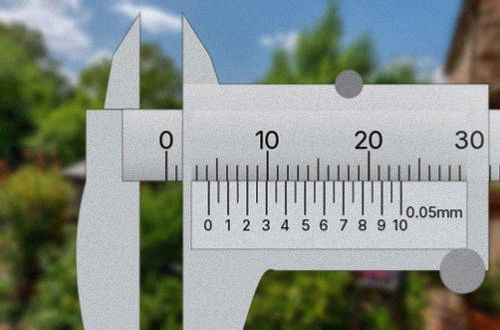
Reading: 4.2; mm
